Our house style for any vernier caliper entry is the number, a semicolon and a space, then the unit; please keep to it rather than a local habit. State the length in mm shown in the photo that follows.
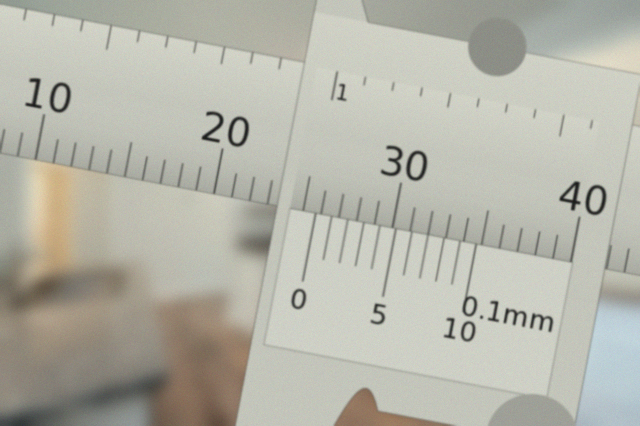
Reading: 25.7; mm
